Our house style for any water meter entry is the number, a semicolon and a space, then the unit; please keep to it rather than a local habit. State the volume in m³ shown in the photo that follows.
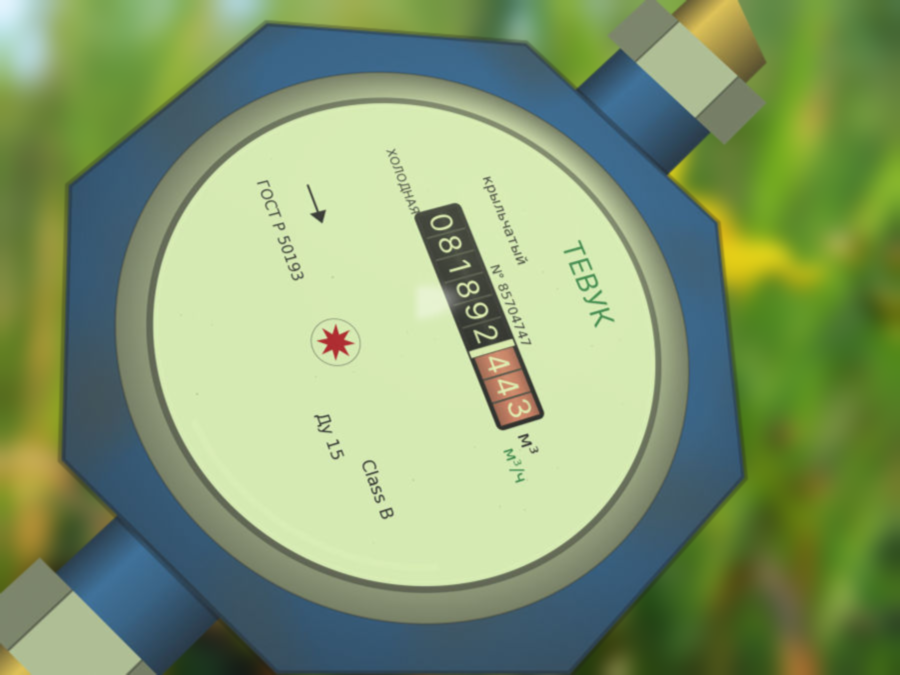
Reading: 81892.443; m³
